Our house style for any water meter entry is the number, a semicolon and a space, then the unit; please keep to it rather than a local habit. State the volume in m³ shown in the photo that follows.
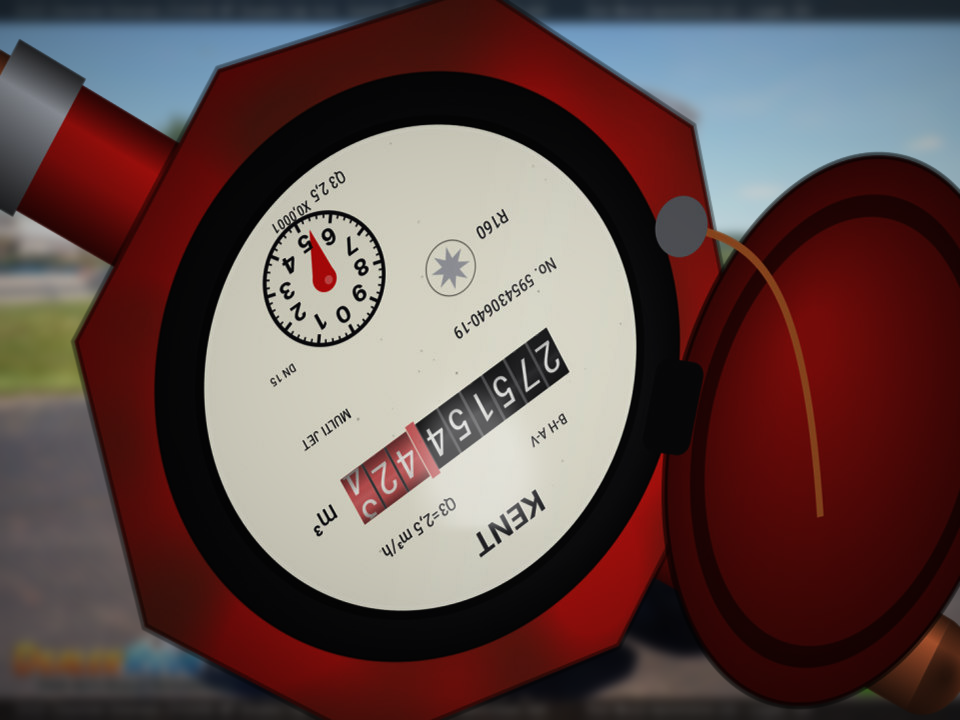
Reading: 275154.4235; m³
